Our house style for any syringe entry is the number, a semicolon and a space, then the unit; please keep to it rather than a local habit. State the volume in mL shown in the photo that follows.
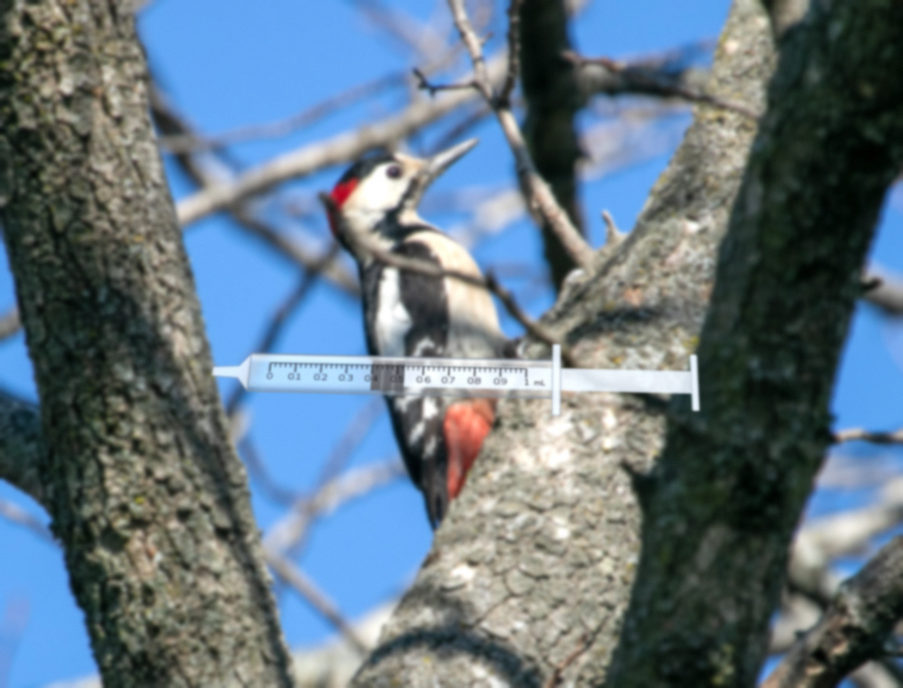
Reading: 0.4; mL
